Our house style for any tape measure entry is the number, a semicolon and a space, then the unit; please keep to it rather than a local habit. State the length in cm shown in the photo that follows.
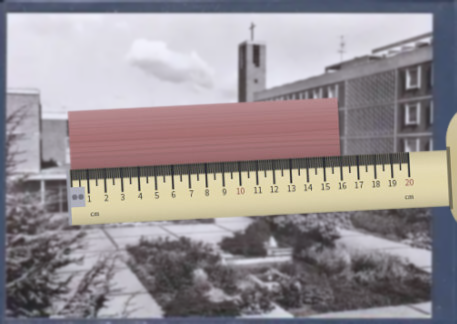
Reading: 16; cm
